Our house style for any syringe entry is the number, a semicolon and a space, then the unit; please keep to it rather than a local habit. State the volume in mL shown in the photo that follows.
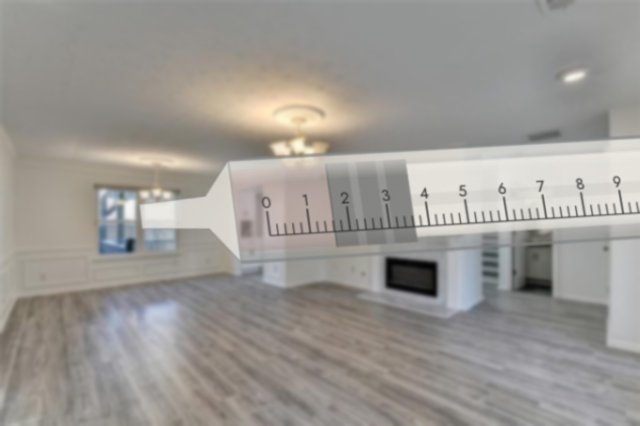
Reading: 1.6; mL
